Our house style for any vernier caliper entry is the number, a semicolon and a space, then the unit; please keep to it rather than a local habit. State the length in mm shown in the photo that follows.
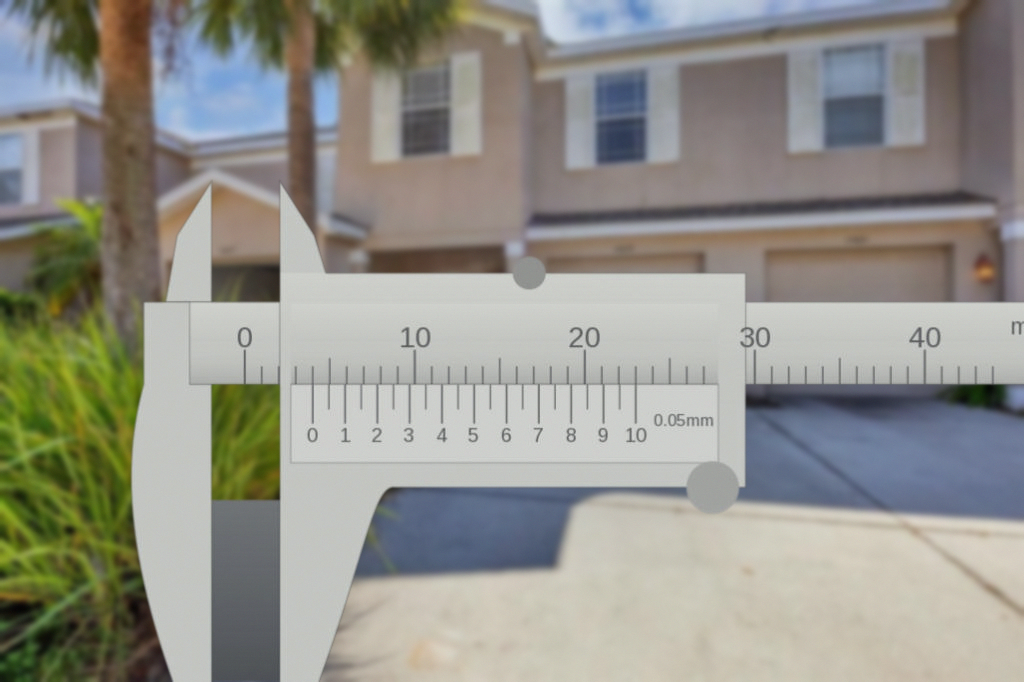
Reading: 4.0; mm
